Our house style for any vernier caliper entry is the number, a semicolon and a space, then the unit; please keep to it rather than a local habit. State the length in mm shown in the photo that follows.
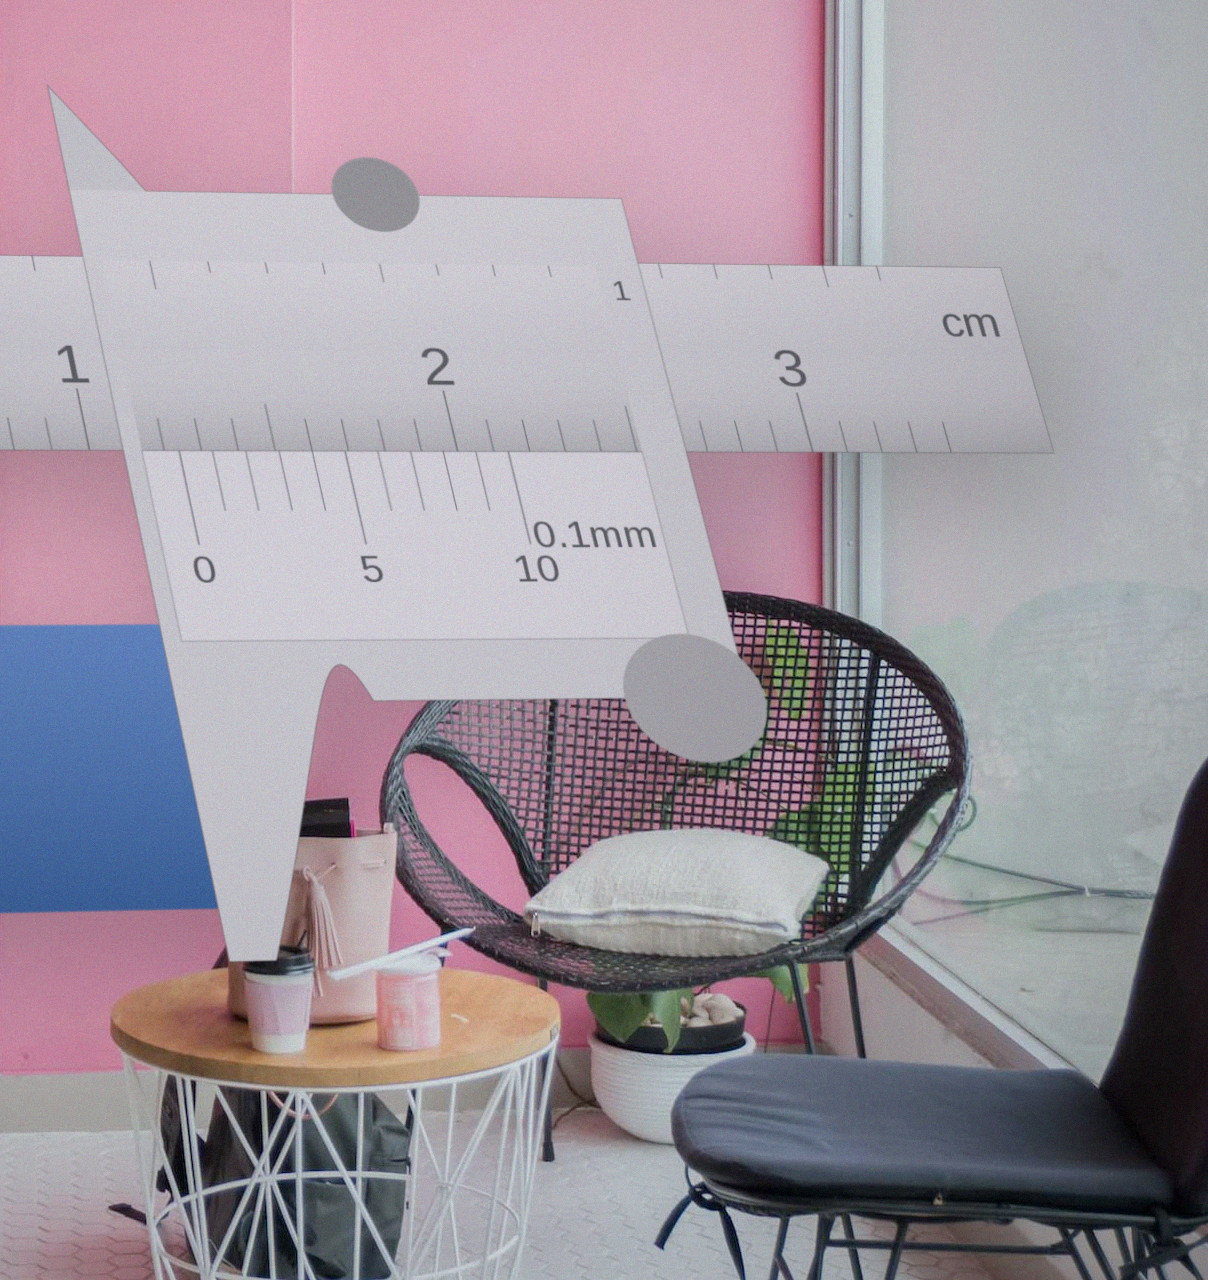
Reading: 12.4; mm
